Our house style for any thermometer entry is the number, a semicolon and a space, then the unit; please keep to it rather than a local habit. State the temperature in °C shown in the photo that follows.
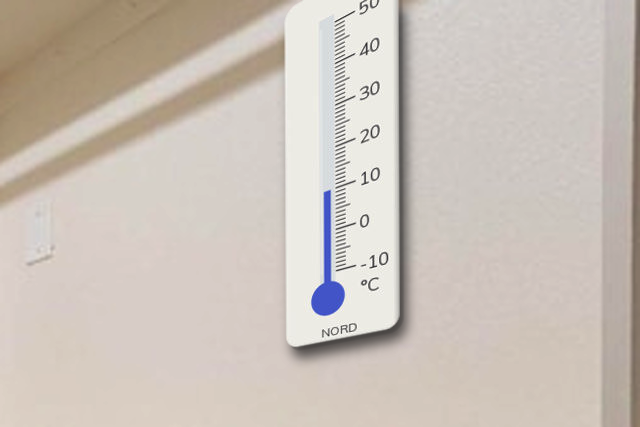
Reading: 10; °C
